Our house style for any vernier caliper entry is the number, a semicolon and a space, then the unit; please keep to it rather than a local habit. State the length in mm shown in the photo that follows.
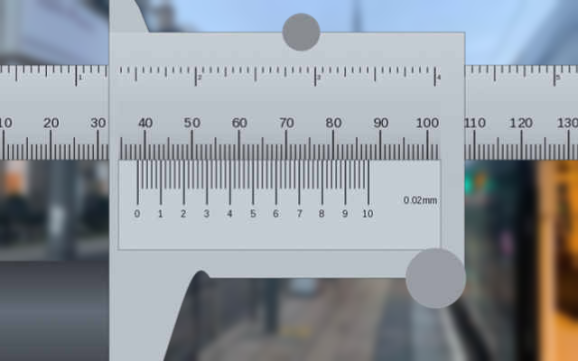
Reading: 38.5; mm
